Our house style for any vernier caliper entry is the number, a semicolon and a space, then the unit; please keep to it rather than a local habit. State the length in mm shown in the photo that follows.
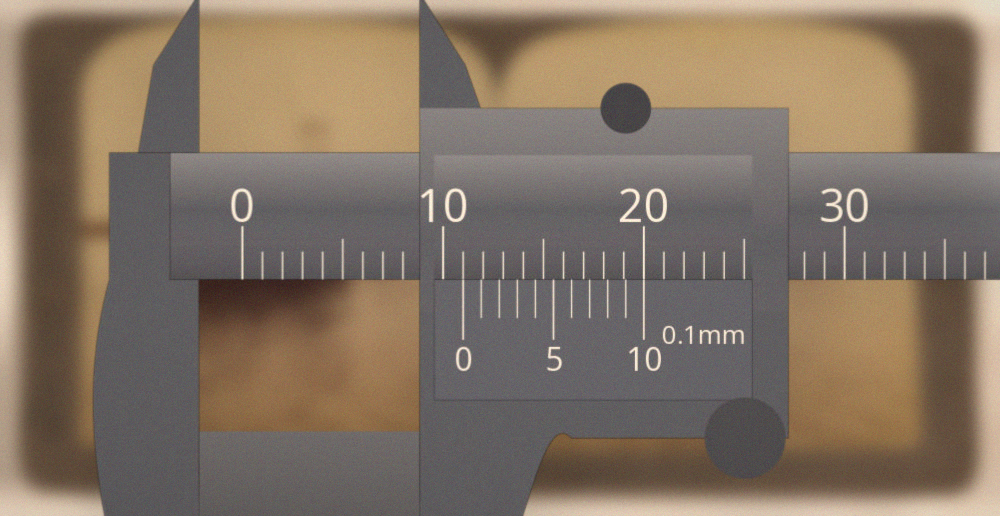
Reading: 11.0; mm
